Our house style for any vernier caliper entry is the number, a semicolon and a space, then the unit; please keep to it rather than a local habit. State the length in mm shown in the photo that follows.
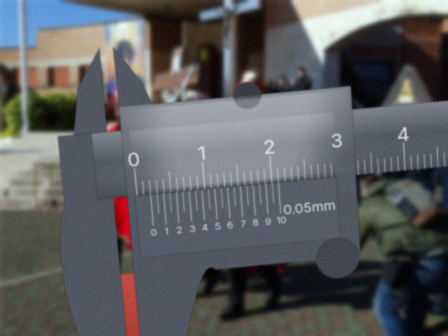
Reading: 2.0; mm
